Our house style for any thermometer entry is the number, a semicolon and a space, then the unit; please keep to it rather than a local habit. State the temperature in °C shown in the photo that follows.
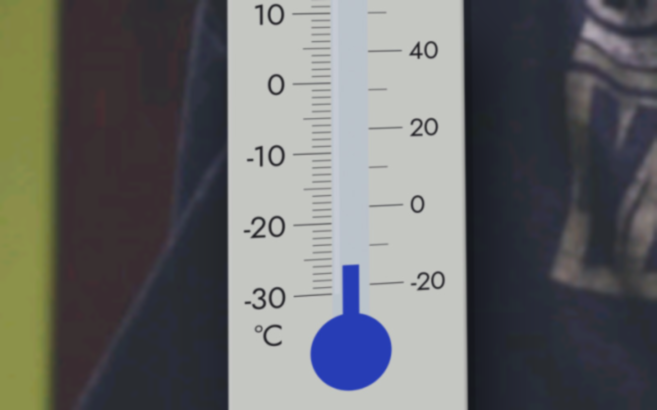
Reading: -26; °C
